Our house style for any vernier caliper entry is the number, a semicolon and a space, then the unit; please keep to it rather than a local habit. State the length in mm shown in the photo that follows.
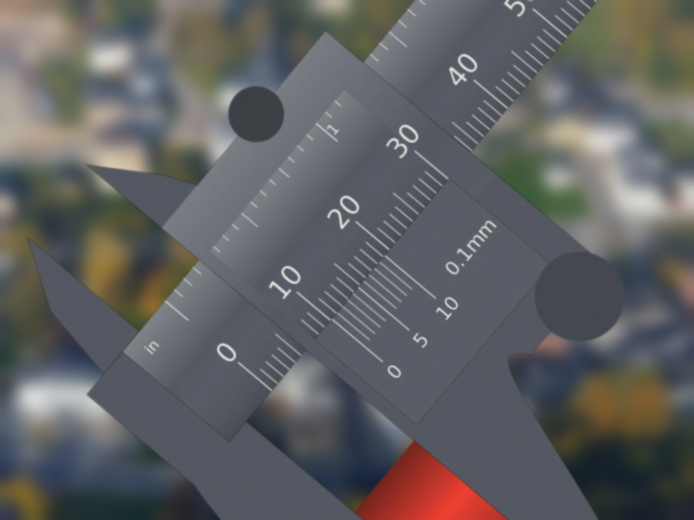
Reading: 10.2; mm
